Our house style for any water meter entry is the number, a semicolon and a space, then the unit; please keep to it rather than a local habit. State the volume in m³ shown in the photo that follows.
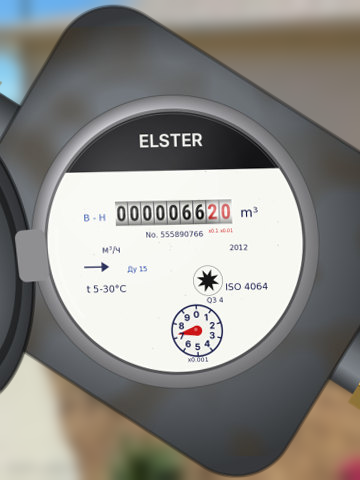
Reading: 66.207; m³
